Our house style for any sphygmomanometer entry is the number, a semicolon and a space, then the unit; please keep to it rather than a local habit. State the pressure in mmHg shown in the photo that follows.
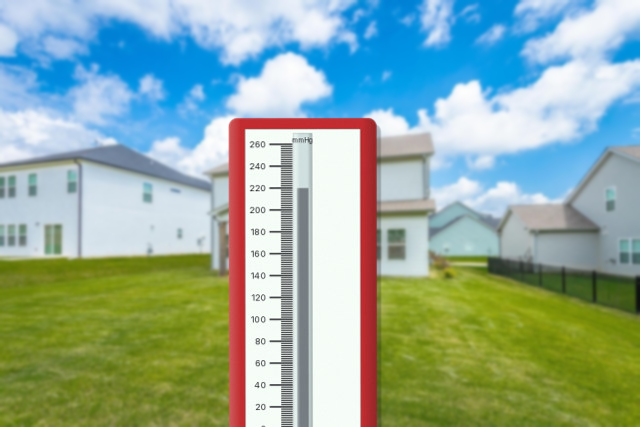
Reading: 220; mmHg
